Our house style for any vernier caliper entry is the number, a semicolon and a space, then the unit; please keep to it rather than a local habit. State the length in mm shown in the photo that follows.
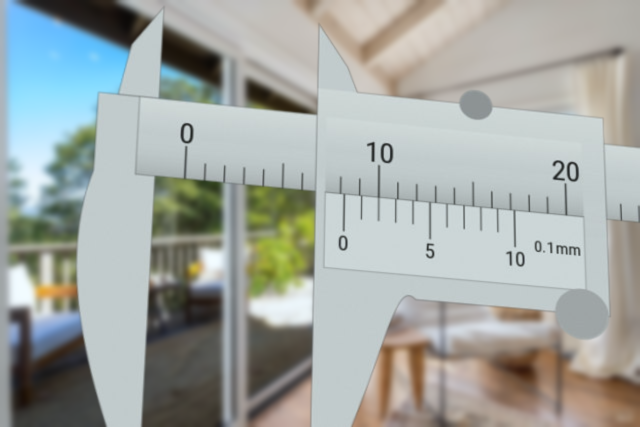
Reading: 8.2; mm
